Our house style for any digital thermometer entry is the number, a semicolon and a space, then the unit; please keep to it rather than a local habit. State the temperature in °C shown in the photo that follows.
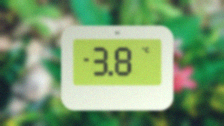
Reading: -3.8; °C
